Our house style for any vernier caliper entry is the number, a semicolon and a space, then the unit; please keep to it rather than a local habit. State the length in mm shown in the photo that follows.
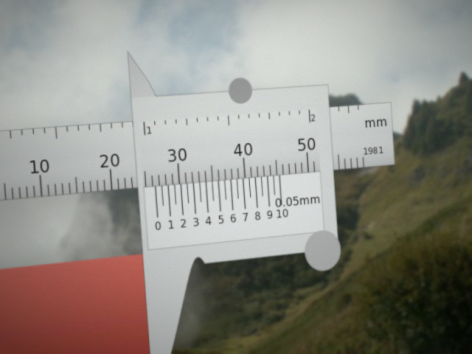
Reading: 26.4; mm
